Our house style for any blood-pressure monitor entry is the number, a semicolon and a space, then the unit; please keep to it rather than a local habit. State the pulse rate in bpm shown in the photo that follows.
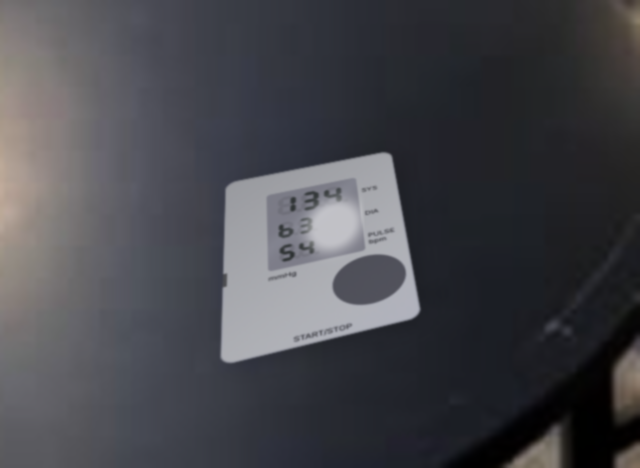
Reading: 54; bpm
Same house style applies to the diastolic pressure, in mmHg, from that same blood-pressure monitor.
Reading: 63; mmHg
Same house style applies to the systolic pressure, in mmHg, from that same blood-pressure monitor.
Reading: 134; mmHg
